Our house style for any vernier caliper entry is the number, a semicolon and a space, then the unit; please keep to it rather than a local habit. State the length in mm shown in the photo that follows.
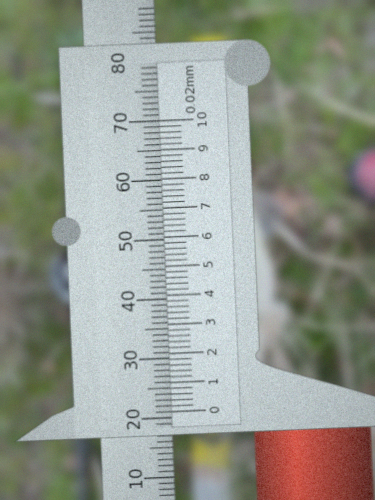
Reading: 21.0; mm
